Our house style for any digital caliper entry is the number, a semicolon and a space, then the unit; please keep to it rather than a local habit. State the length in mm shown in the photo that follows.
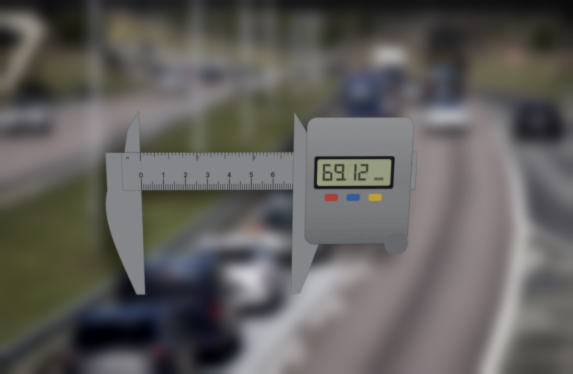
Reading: 69.12; mm
